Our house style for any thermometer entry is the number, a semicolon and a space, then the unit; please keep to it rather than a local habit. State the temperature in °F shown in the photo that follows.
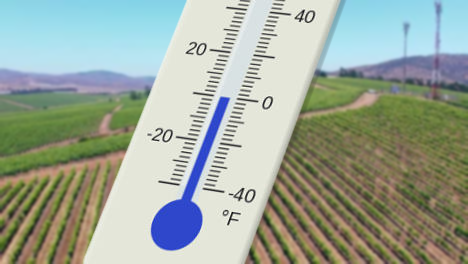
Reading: 0; °F
